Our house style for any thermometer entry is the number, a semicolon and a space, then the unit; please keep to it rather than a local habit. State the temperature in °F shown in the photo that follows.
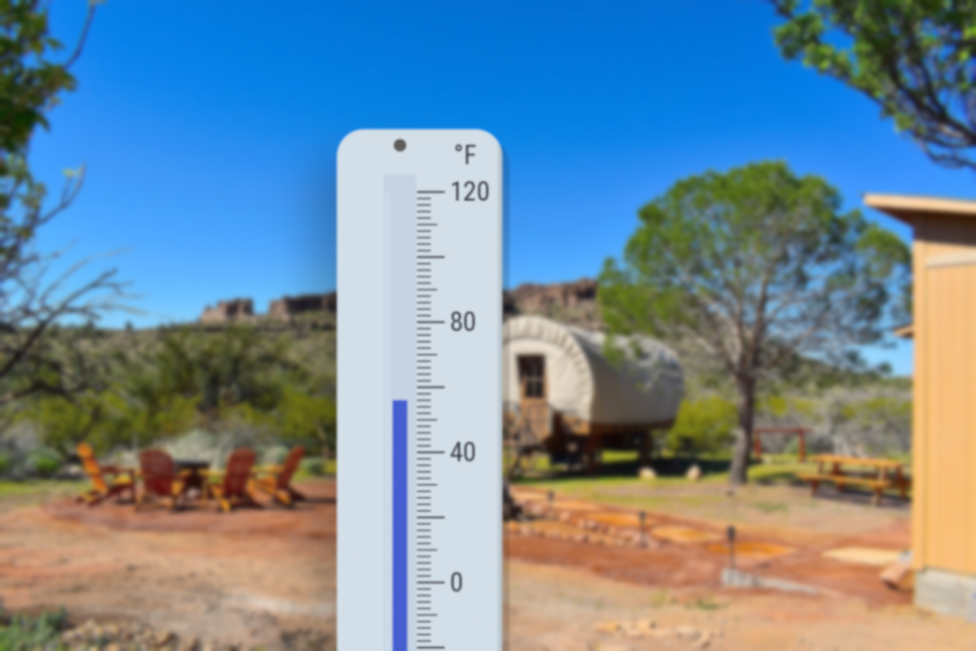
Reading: 56; °F
